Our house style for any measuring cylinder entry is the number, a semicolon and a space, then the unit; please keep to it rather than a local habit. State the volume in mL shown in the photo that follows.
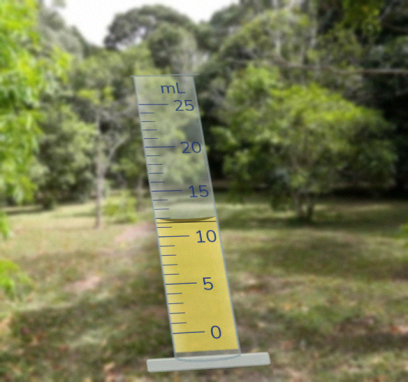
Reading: 11.5; mL
